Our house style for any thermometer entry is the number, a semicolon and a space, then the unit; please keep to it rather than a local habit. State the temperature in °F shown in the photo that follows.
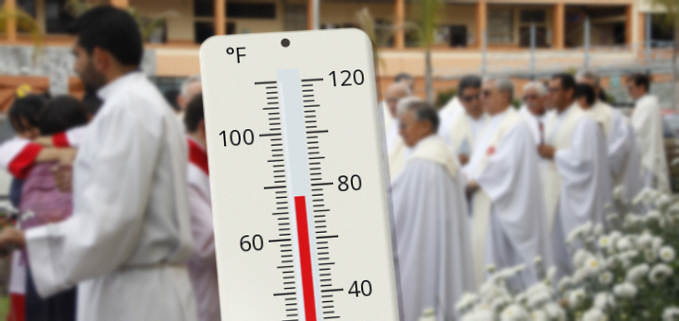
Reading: 76; °F
